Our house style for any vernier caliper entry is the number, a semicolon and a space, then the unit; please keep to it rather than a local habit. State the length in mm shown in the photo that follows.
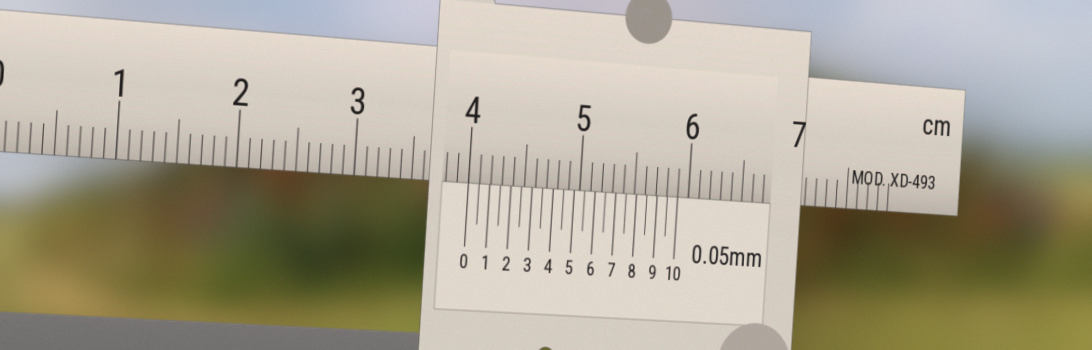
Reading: 40.0; mm
